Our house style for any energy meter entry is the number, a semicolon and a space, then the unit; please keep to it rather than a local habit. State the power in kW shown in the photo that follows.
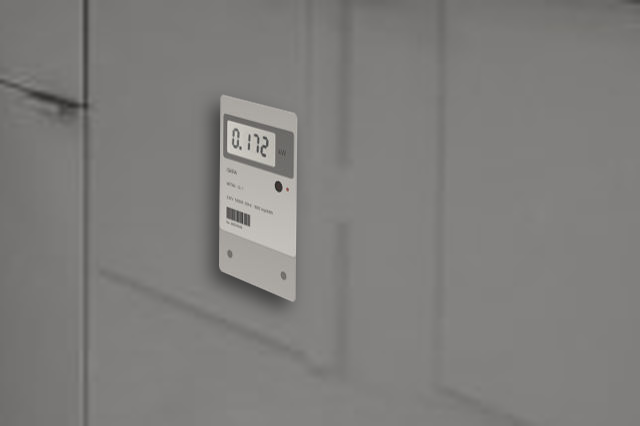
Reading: 0.172; kW
